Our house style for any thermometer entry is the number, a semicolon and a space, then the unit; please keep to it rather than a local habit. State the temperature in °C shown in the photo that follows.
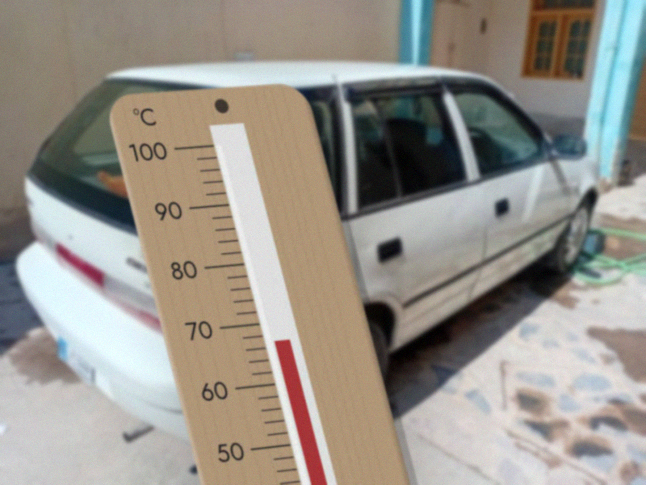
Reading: 67; °C
